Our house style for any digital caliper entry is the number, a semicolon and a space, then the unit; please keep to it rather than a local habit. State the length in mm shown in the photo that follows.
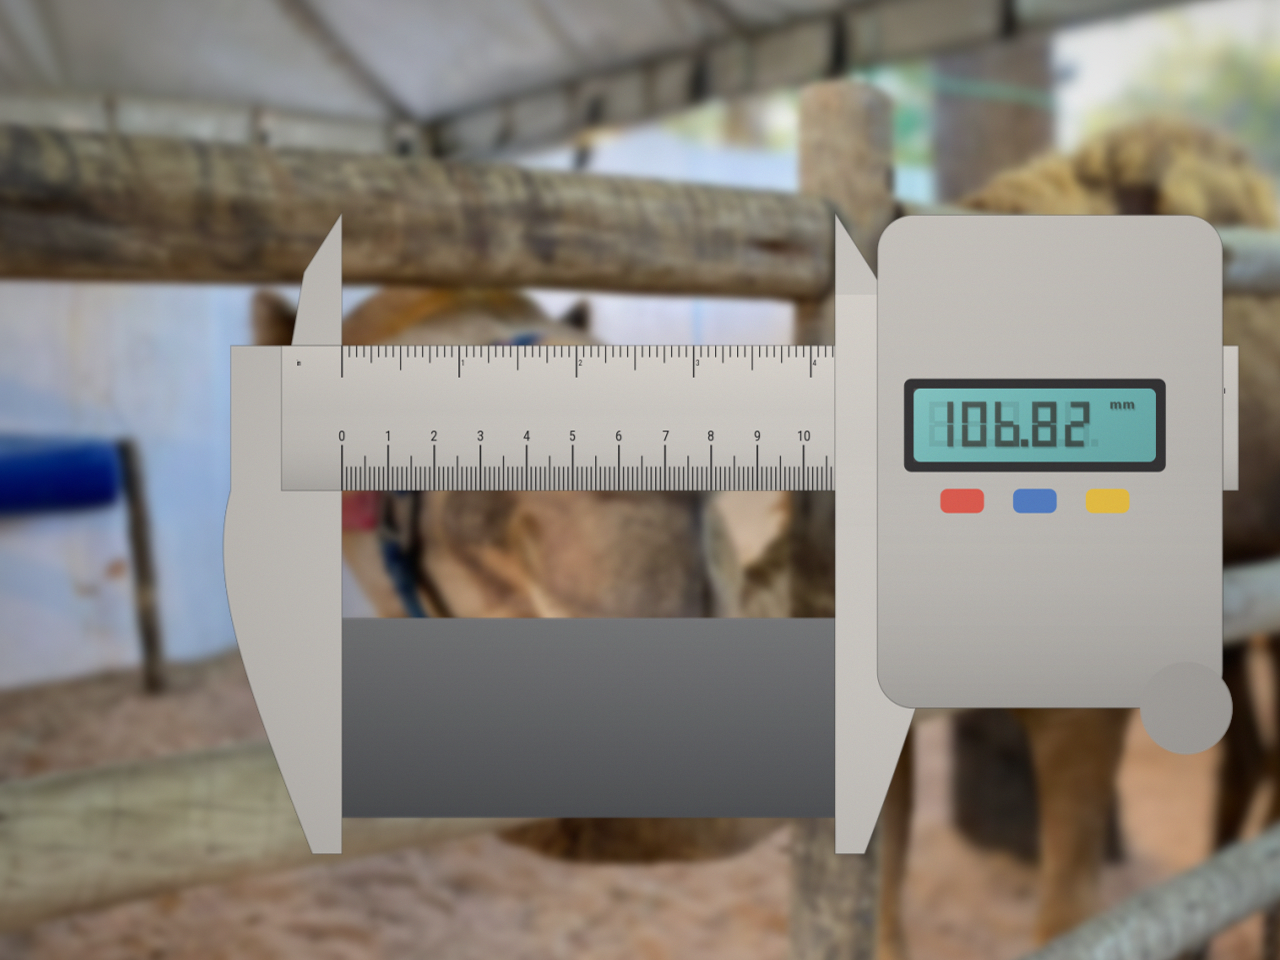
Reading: 106.82; mm
